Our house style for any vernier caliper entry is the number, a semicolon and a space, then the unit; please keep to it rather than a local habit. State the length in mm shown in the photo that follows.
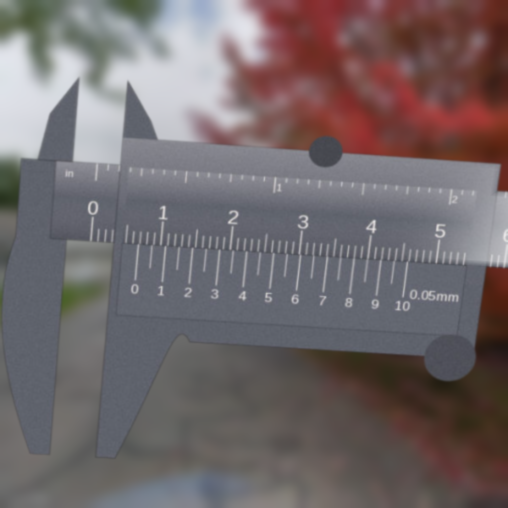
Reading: 6.8; mm
